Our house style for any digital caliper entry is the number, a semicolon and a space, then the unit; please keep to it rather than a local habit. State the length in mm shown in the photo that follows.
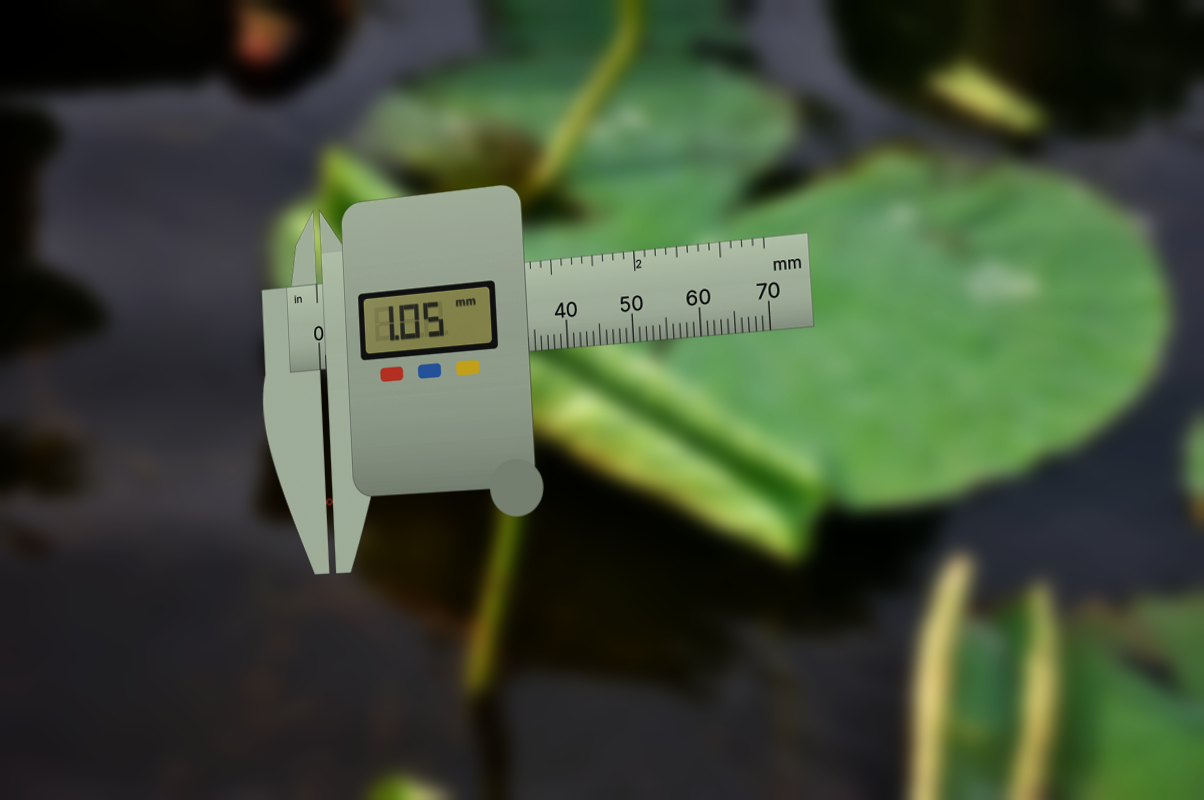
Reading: 1.05; mm
